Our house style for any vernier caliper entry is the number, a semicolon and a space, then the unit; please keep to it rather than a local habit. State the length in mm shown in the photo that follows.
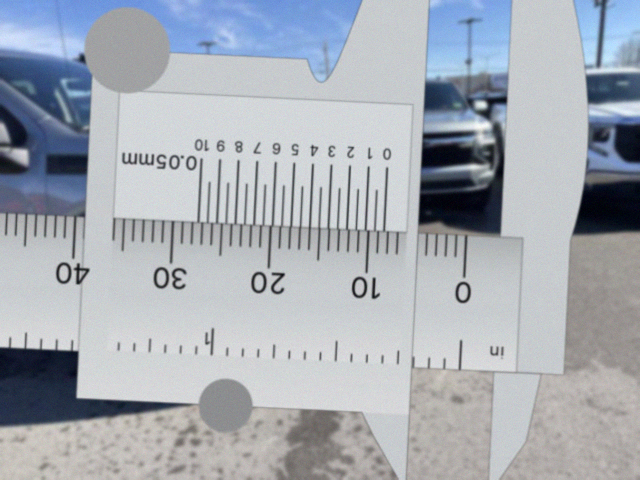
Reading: 8.4; mm
